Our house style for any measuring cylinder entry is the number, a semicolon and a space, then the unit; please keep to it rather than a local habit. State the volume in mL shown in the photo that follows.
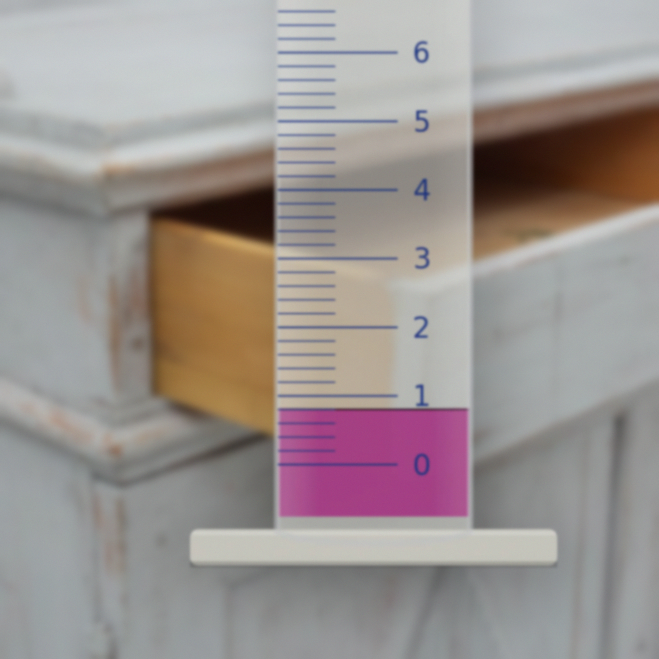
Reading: 0.8; mL
